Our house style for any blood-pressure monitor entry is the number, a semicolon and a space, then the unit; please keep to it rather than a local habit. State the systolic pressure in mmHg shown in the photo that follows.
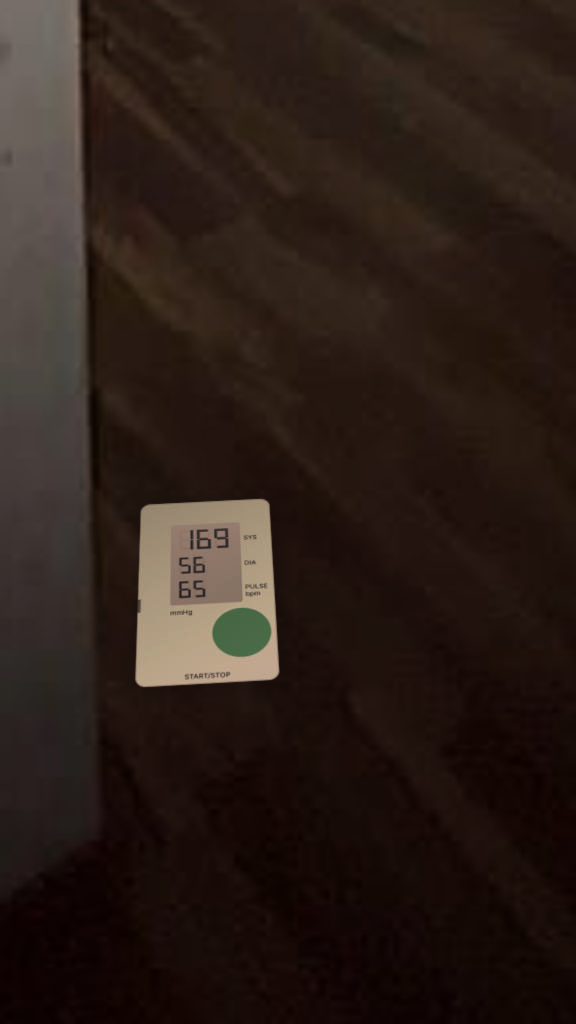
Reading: 169; mmHg
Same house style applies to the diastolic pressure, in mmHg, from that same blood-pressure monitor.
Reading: 56; mmHg
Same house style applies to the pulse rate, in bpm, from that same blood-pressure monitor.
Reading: 65; bpm
